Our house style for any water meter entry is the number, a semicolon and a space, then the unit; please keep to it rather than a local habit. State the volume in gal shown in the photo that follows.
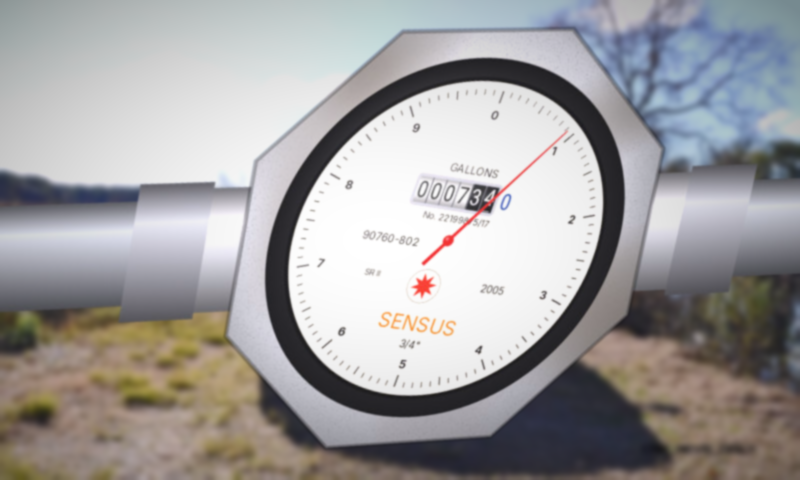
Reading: 7340.9; gal
